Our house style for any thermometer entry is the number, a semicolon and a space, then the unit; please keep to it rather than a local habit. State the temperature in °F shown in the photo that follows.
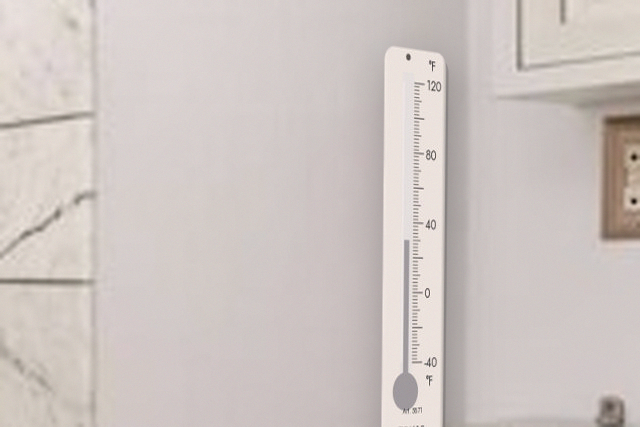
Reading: 30; °F
